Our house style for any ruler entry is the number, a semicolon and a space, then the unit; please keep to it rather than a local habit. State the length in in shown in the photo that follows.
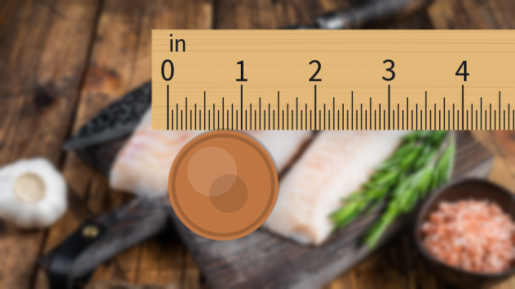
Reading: 1.5; in
